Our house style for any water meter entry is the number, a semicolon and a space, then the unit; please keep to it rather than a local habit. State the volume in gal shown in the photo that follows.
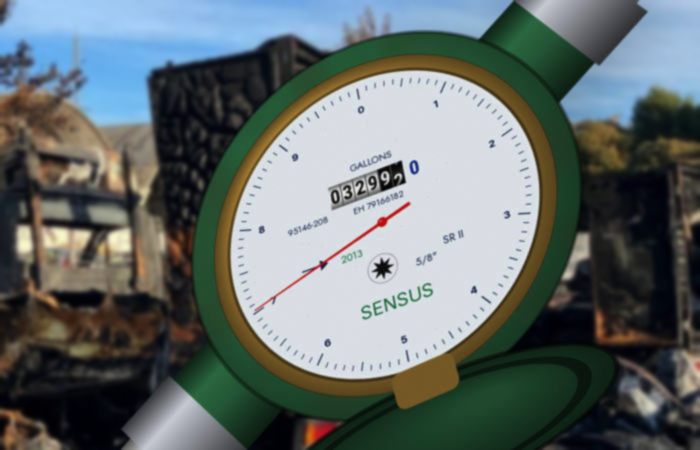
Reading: 329917.0; gal
